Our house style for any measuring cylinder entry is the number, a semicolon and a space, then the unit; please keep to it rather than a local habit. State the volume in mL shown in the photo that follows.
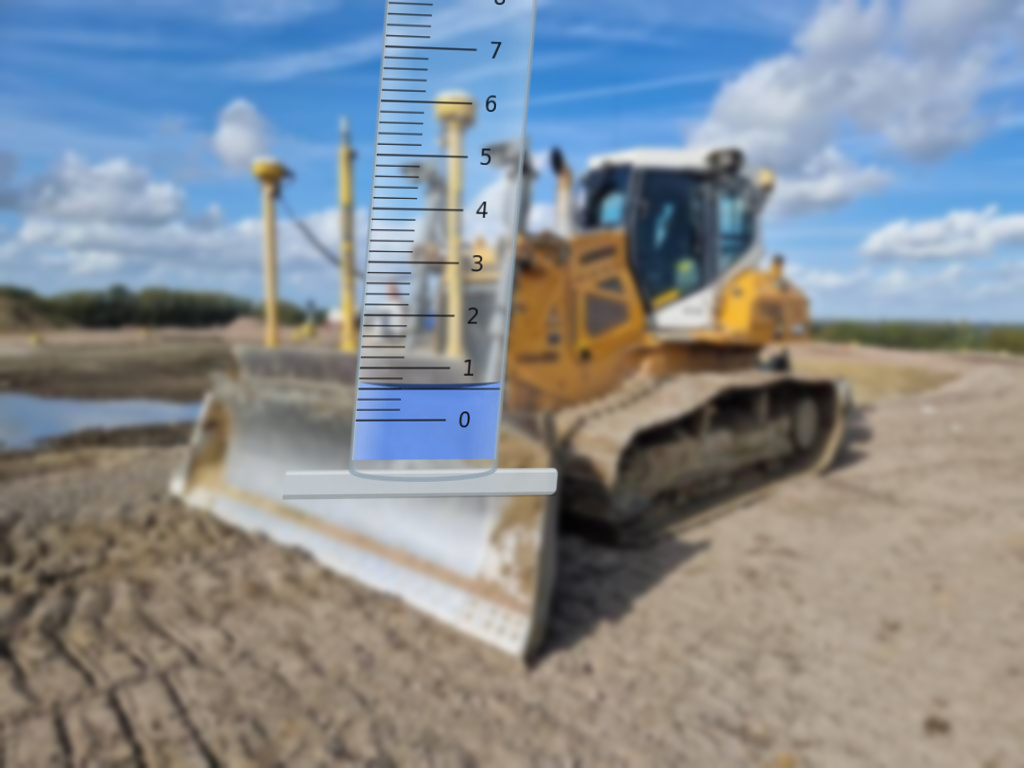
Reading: 0.6; mL
